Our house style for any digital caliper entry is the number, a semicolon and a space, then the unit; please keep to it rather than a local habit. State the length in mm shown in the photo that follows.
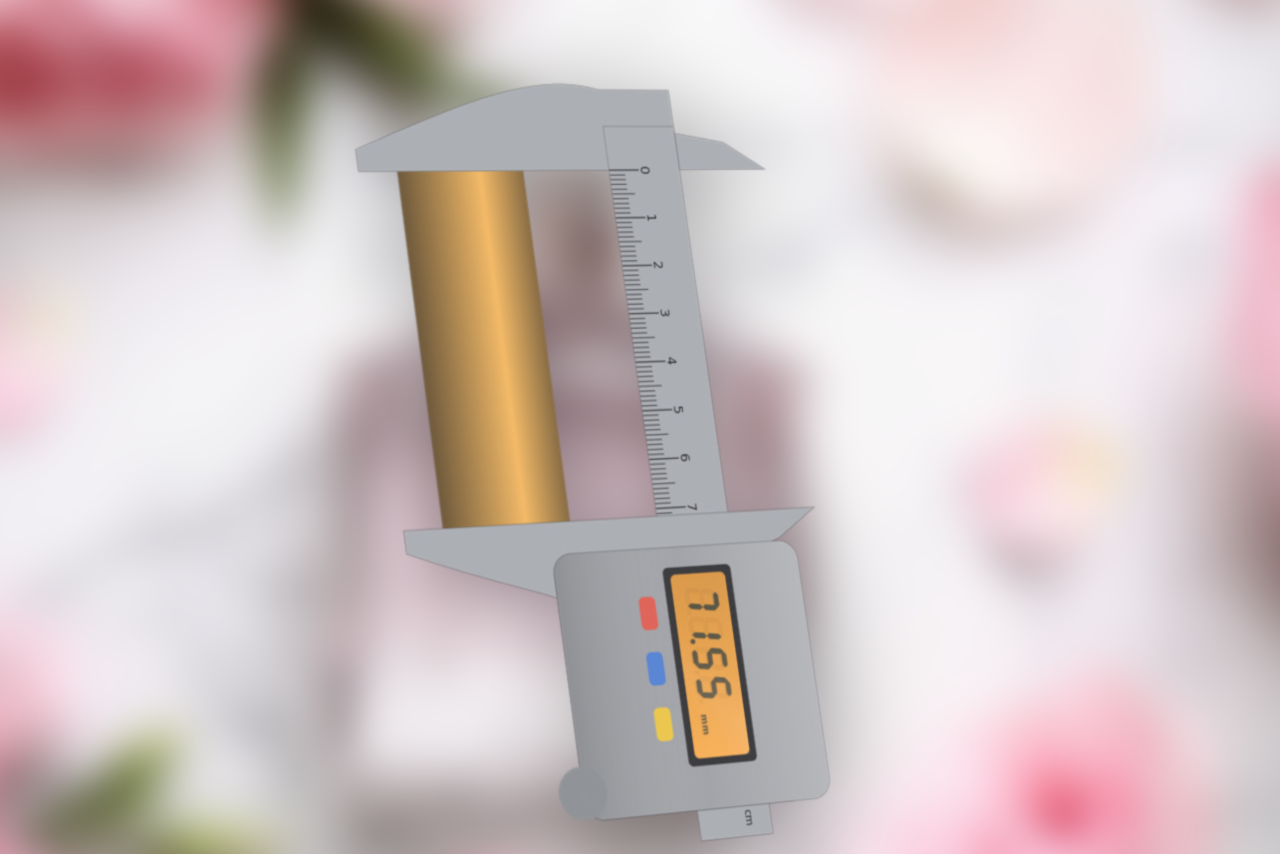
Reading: 71.55; mm
